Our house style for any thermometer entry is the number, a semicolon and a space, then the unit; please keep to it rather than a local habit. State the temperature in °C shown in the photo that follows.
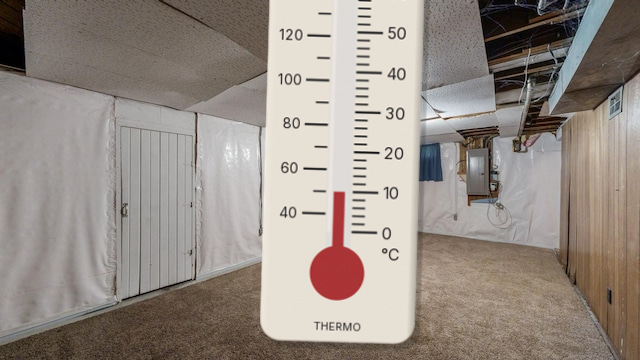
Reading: 10; °C
